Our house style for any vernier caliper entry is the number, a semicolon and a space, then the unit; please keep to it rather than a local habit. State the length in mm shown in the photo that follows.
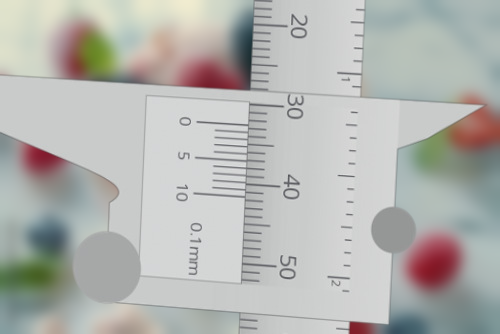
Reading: 32.6; mm
